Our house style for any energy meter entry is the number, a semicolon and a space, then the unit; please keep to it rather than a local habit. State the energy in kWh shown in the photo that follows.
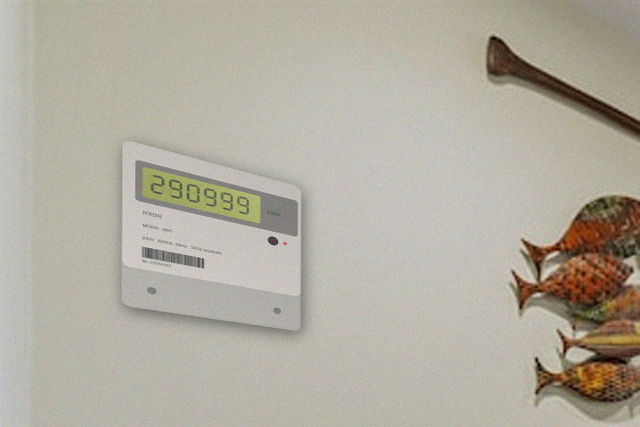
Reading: 290999; kWh
